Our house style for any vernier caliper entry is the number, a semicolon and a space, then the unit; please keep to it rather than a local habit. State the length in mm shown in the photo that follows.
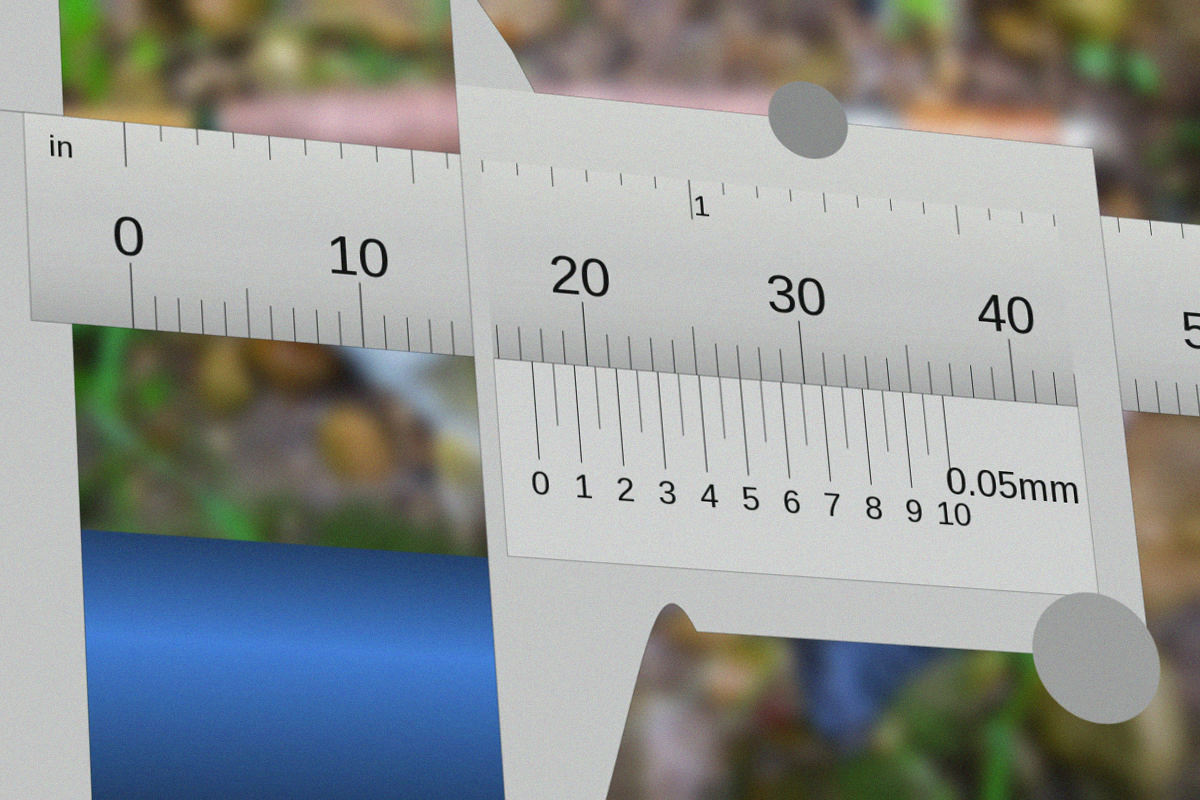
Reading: 17.5; mm
